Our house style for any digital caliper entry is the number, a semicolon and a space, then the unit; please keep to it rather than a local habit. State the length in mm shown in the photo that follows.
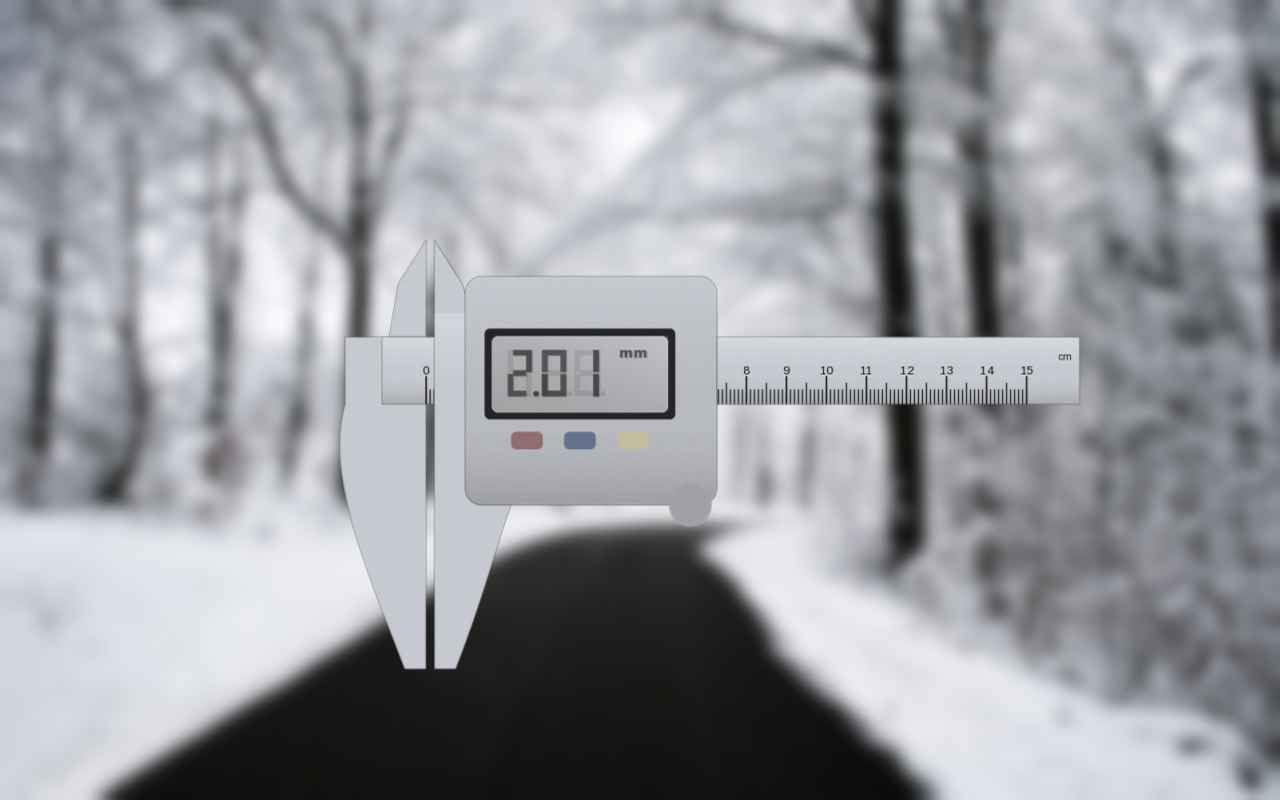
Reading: 2.01; mm
